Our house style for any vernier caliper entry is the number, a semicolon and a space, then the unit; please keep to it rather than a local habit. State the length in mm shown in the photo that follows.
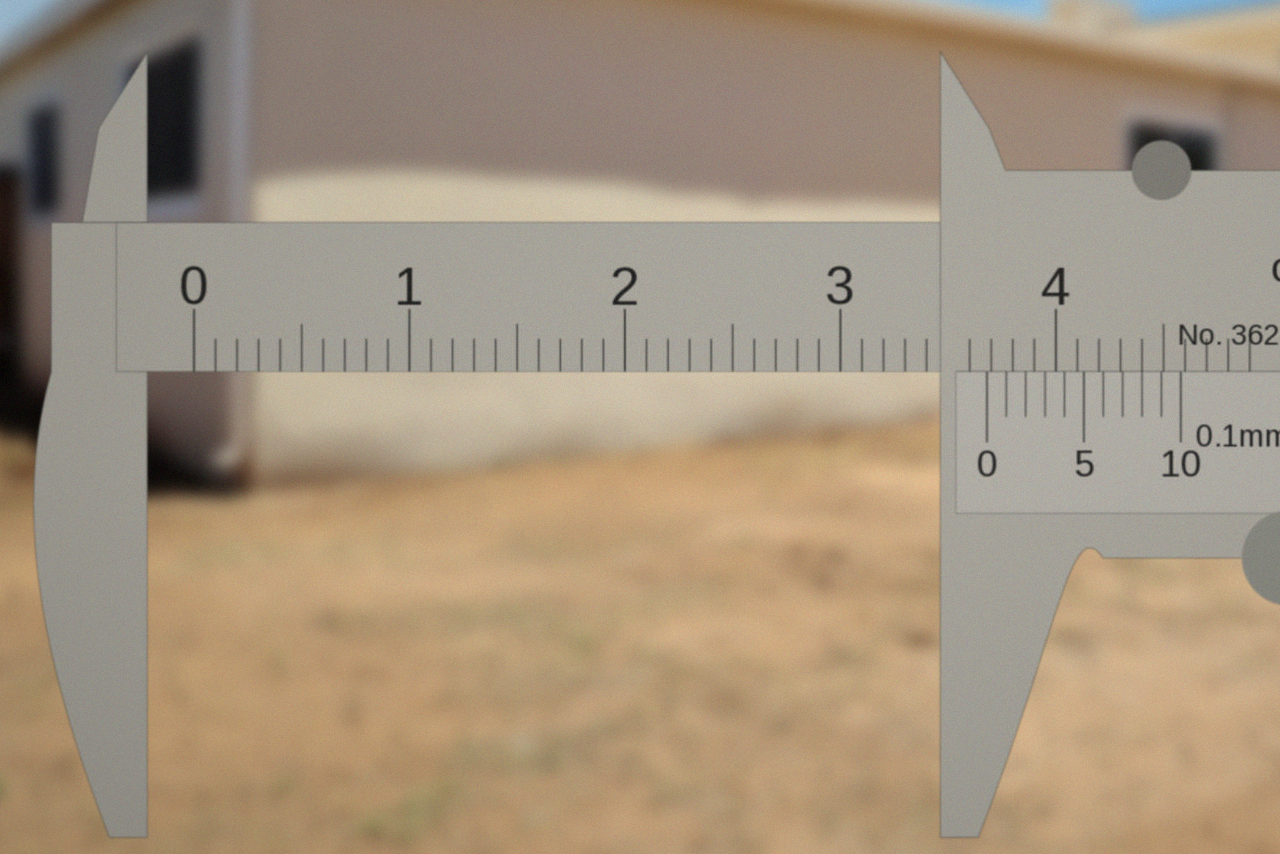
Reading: 36.8; mm
